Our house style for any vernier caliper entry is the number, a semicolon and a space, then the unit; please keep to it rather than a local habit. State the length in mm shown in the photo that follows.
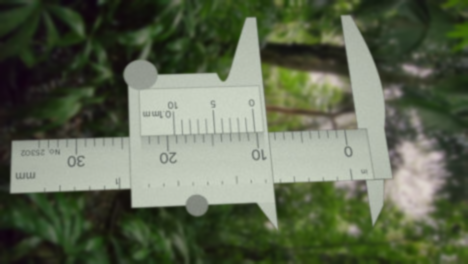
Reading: 10.2; mm
